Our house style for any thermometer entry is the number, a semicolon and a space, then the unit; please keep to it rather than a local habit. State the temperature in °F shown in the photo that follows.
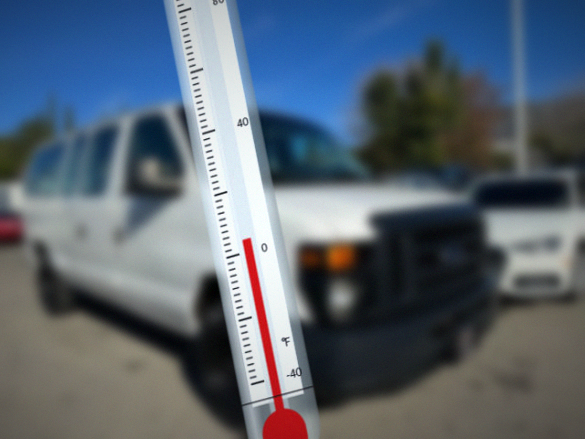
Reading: 4; °F
